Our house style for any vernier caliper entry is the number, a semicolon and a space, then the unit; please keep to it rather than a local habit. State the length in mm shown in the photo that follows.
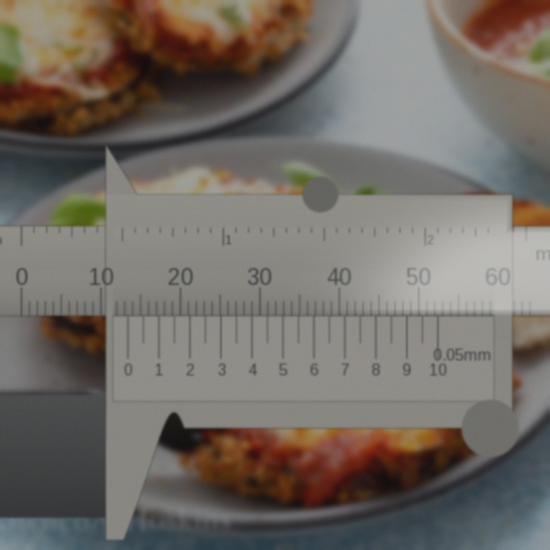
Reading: 13.4; mm
